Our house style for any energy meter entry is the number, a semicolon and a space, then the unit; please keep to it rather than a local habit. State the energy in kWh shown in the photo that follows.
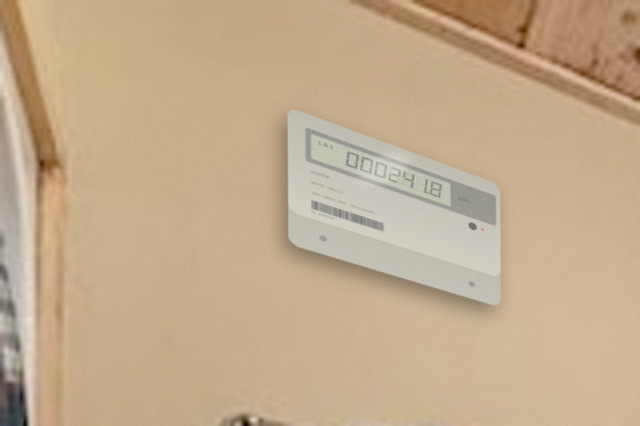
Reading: 241.8; kWh
